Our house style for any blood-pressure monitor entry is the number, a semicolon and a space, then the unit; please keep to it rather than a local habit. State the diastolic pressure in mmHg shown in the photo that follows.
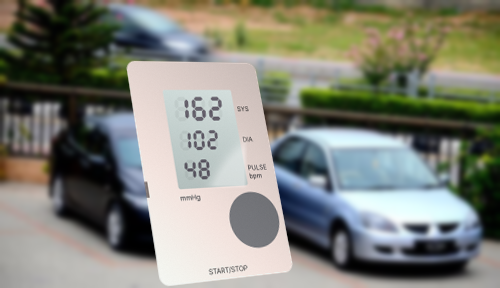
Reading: 102; mmHg
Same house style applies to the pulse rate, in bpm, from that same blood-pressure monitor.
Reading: 48; bpm
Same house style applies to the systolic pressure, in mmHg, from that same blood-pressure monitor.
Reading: 162; mmHg
